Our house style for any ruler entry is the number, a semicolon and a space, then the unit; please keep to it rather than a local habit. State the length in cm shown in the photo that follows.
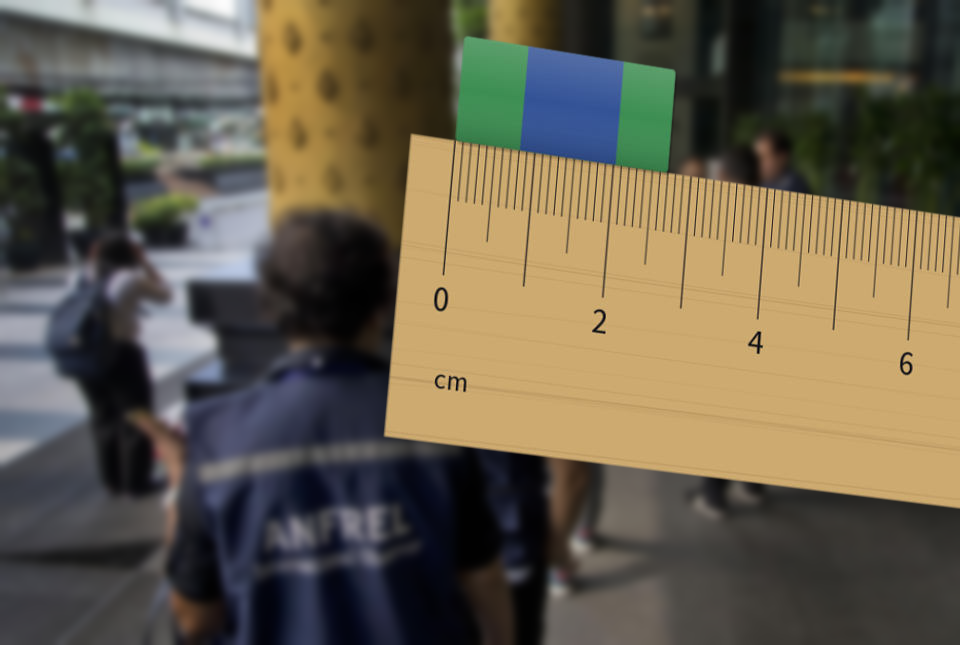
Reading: 2.7; cm
